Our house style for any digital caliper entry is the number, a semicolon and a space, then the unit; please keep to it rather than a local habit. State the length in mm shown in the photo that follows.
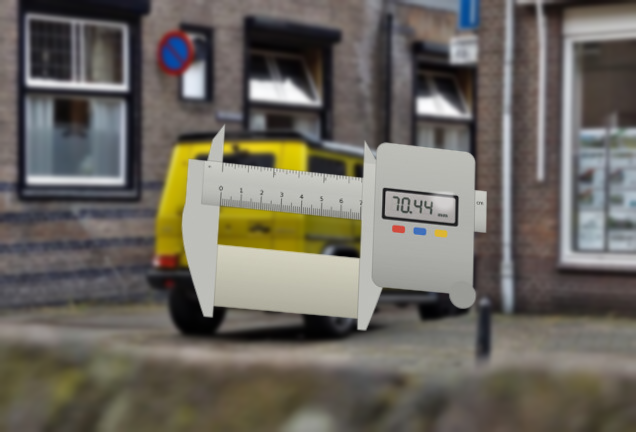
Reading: 70.44; mm
